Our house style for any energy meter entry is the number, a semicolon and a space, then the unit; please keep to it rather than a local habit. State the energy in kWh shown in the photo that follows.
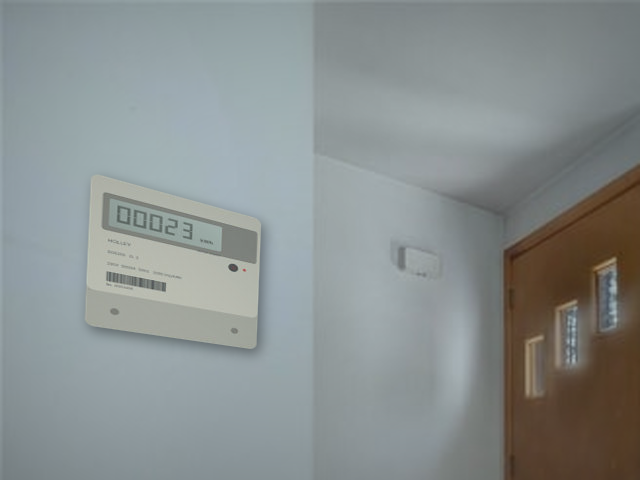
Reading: 23; kWh
